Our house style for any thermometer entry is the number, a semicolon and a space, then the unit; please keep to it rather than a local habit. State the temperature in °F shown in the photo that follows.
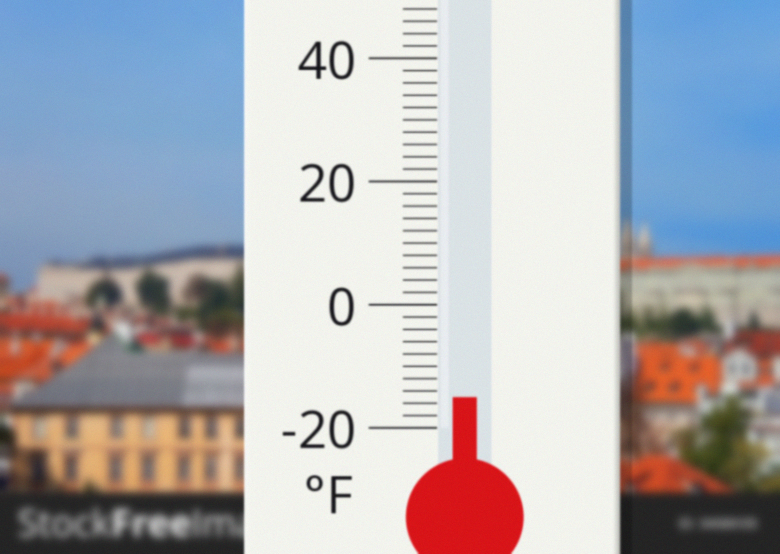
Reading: -15; °F
